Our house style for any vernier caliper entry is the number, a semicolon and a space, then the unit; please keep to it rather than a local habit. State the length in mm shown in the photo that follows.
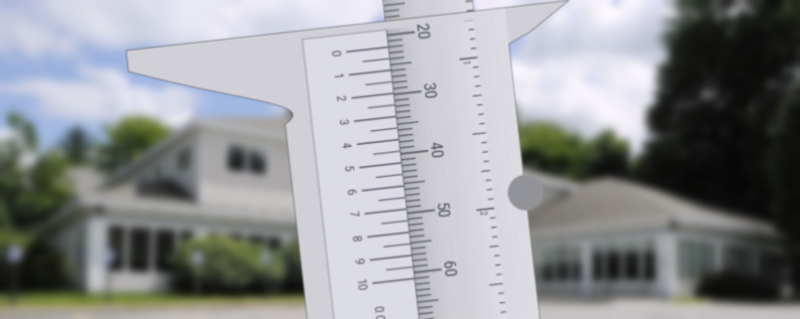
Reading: 22.0; mm
